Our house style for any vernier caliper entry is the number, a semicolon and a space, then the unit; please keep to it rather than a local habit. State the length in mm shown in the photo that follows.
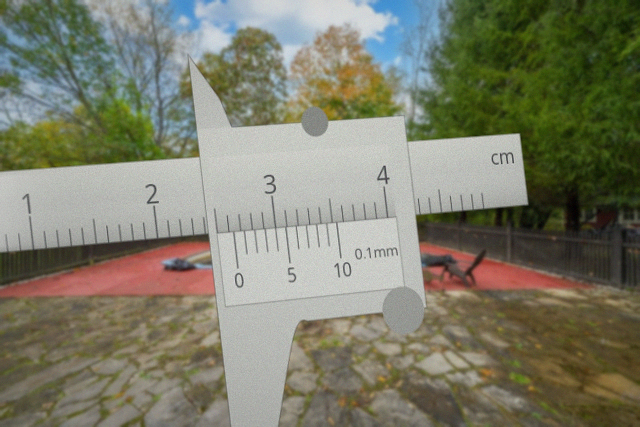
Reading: 26.4; mm
